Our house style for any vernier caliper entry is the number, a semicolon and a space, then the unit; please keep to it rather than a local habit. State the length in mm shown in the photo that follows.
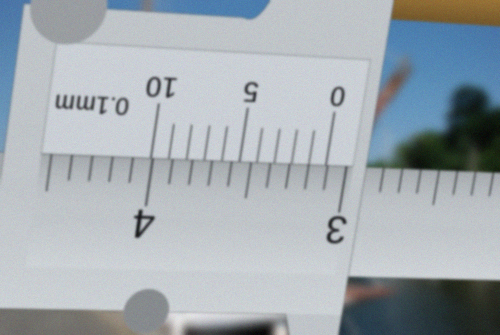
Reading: 31.1; mm
